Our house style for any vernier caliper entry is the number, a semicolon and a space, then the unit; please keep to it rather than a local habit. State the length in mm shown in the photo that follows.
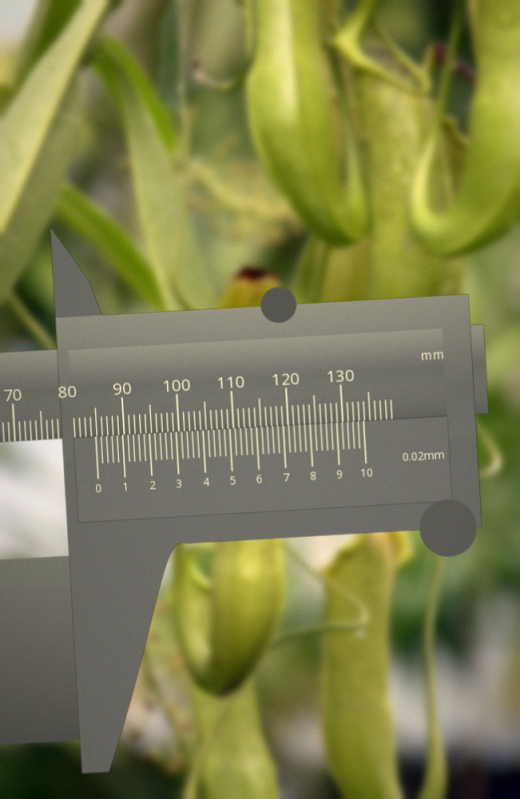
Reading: 84.8; mm
